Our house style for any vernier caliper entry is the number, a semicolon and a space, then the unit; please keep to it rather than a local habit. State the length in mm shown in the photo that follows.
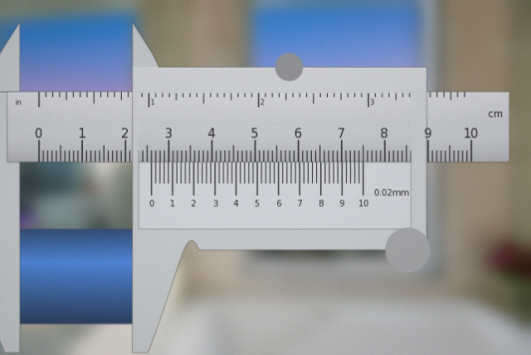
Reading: 26.0; mm
